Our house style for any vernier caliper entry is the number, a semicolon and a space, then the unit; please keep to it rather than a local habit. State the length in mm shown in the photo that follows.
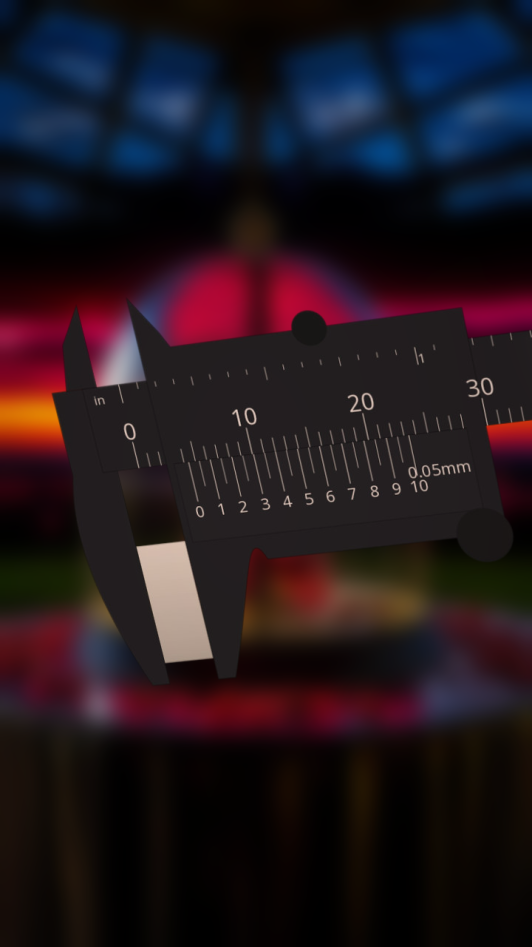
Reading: 4.4; mm
